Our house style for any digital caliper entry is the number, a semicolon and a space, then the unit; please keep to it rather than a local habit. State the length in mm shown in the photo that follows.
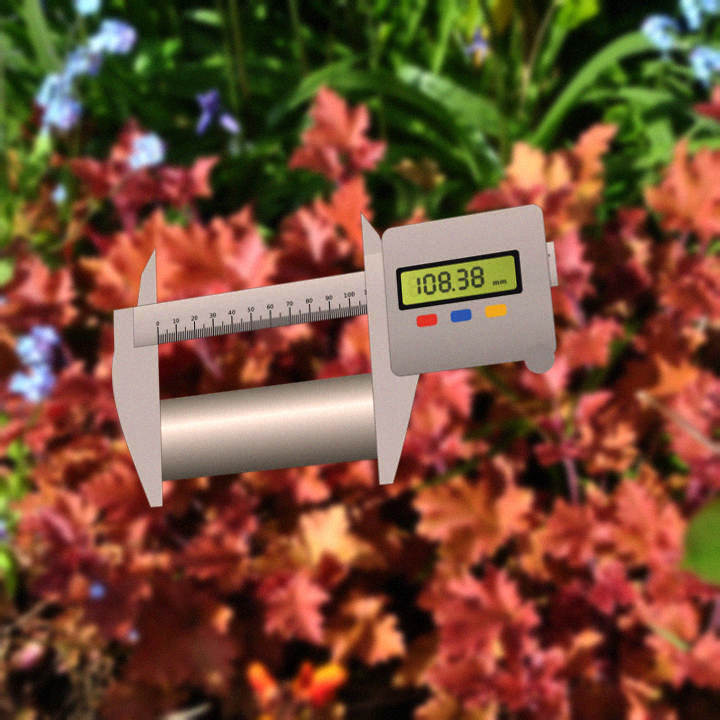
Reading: 108.38; mm
